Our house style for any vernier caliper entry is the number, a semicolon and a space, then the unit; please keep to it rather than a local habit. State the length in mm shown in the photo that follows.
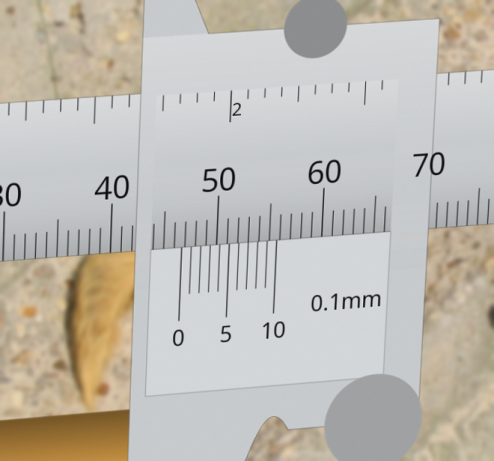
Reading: 46.7; mm
